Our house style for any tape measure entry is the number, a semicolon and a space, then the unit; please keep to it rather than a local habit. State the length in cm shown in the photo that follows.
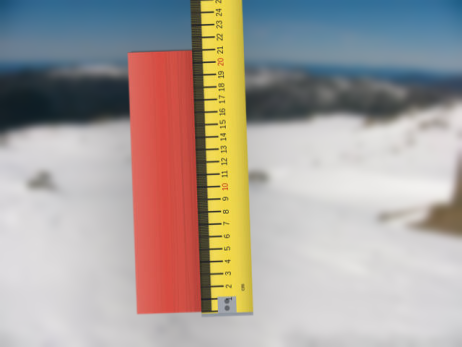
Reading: 21; cm
